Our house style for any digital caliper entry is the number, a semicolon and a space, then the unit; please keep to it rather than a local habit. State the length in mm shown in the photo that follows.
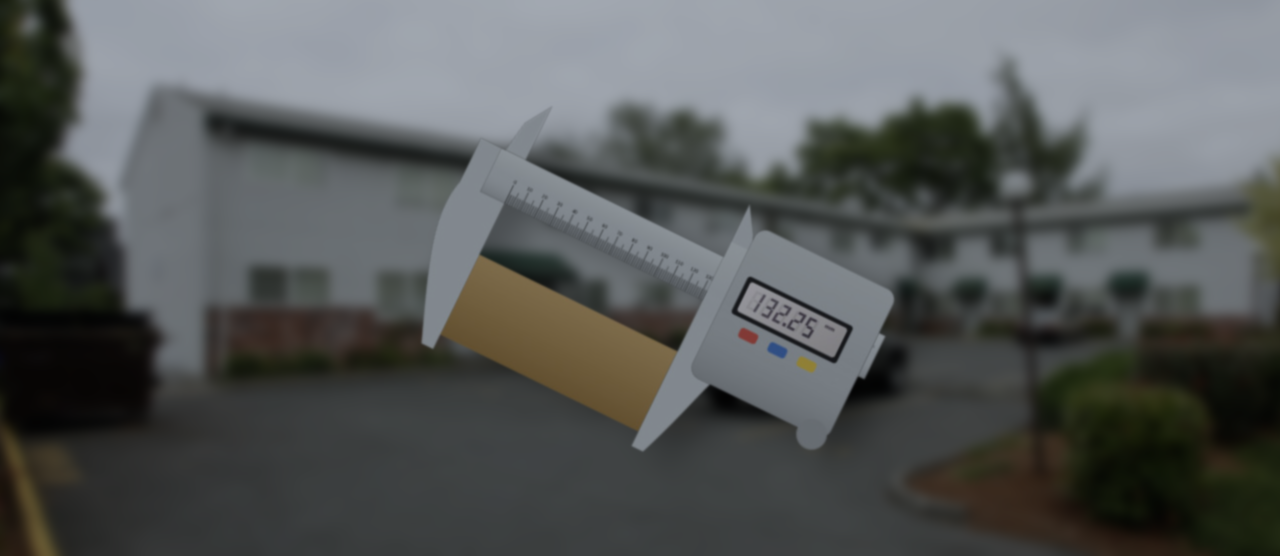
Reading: 132.25; mm
